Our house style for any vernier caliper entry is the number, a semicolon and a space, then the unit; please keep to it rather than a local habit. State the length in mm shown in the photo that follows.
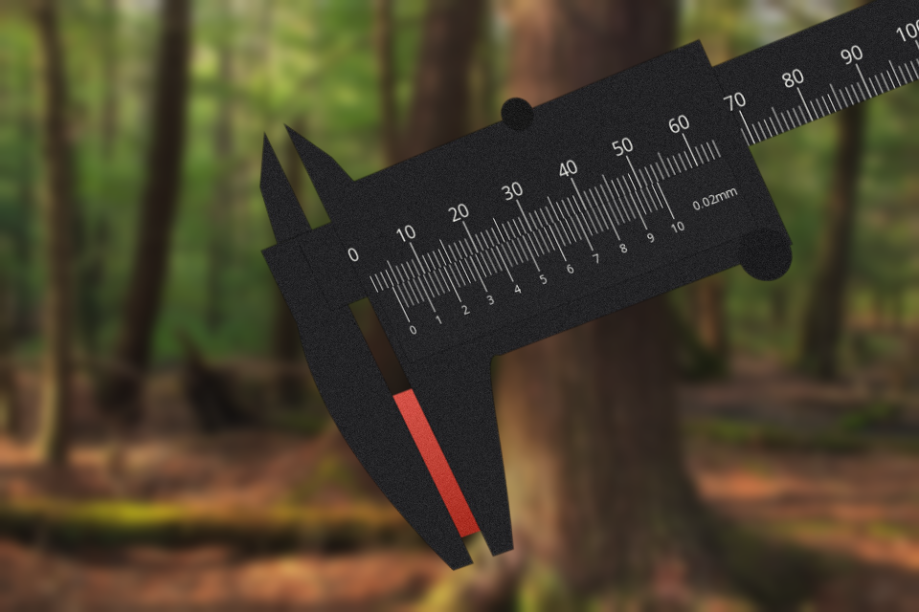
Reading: 3.8; mm
